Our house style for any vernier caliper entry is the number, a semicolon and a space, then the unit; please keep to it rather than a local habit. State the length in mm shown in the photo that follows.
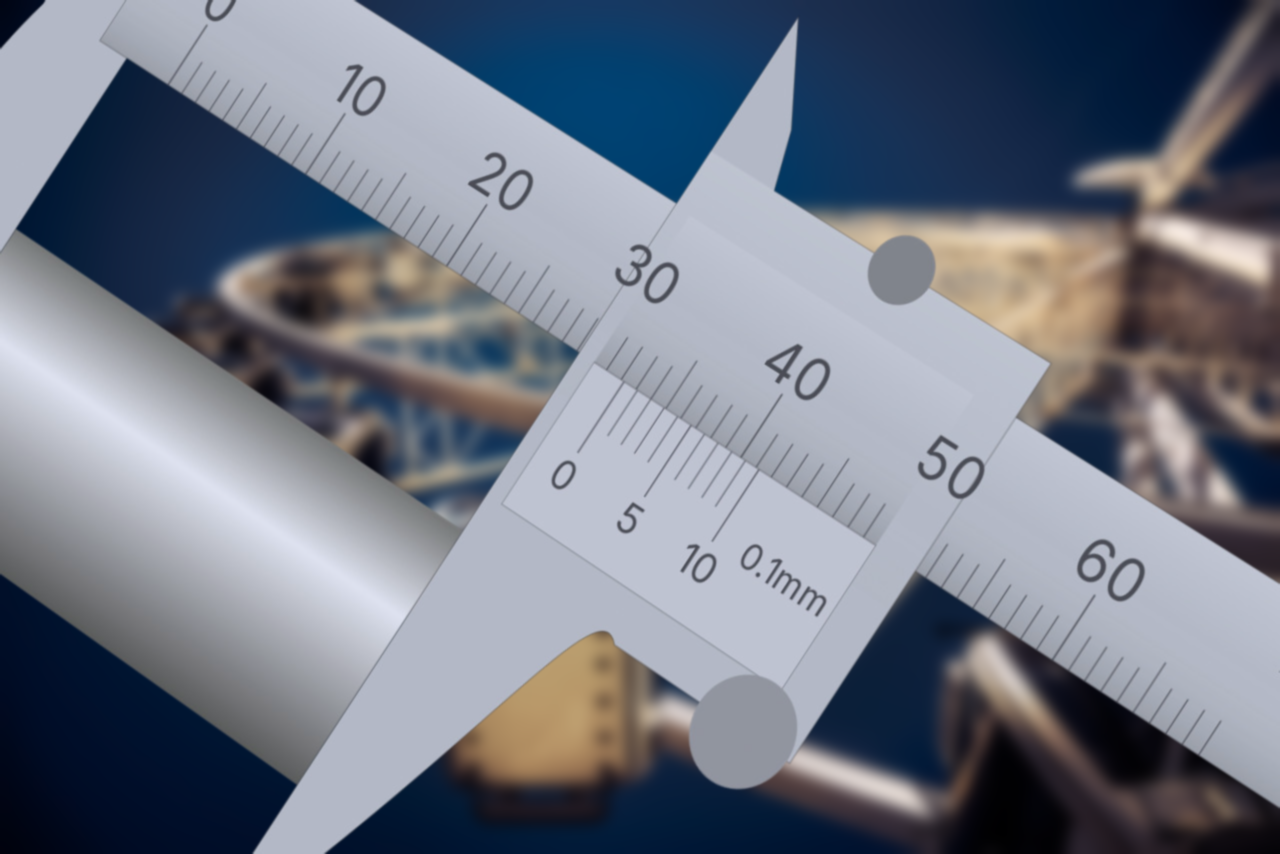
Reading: 32.2; mm
